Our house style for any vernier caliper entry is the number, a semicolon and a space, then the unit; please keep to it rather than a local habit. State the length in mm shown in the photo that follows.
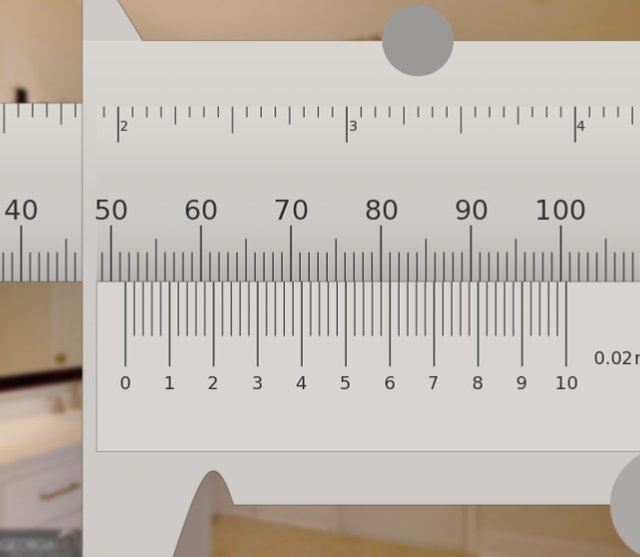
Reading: 51.6; mm
